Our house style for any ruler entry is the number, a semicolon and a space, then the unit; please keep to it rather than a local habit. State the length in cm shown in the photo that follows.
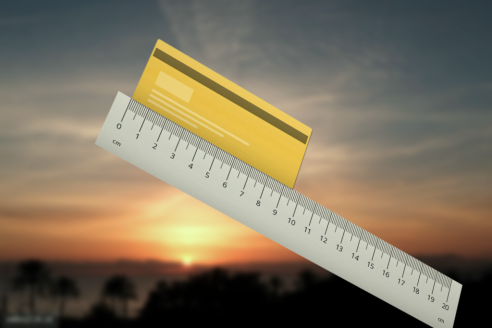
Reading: 9.5; cm
